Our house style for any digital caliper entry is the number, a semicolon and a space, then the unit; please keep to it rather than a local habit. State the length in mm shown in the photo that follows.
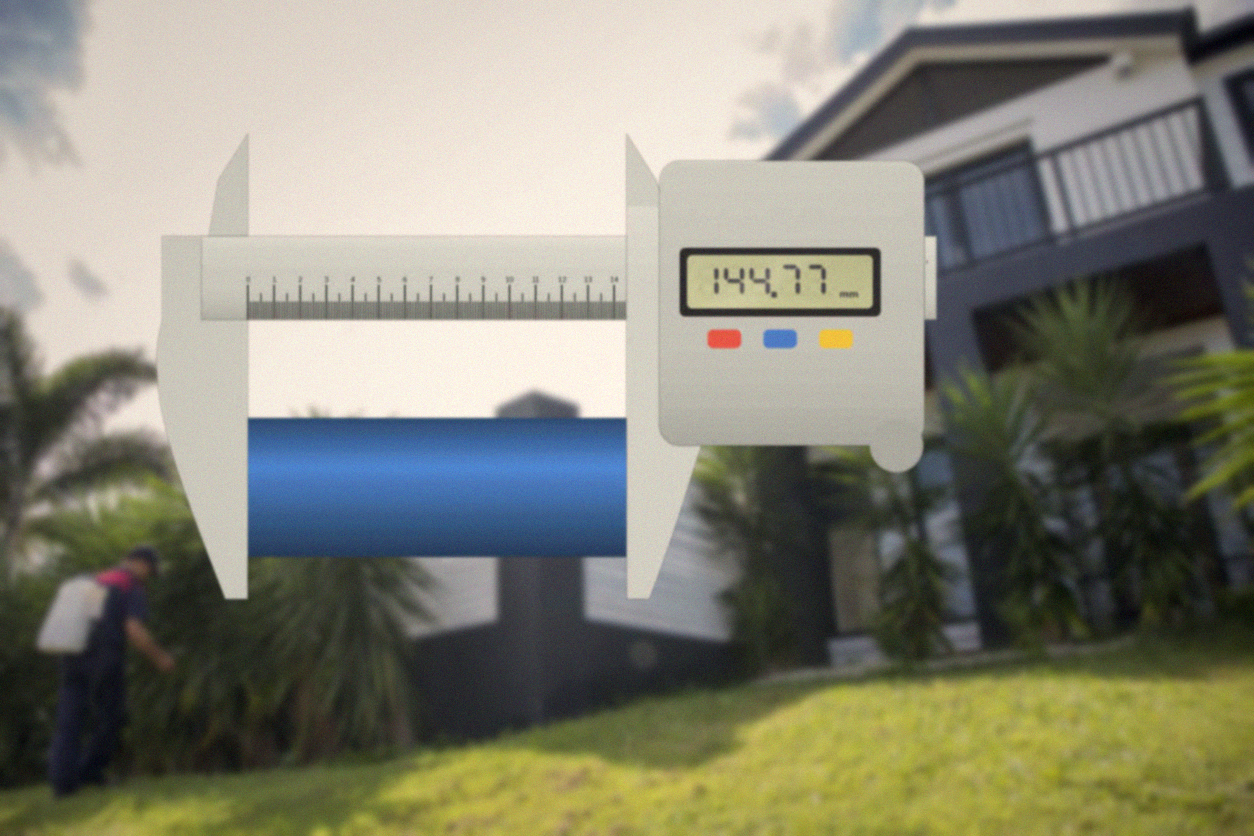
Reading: 144.77; mm
